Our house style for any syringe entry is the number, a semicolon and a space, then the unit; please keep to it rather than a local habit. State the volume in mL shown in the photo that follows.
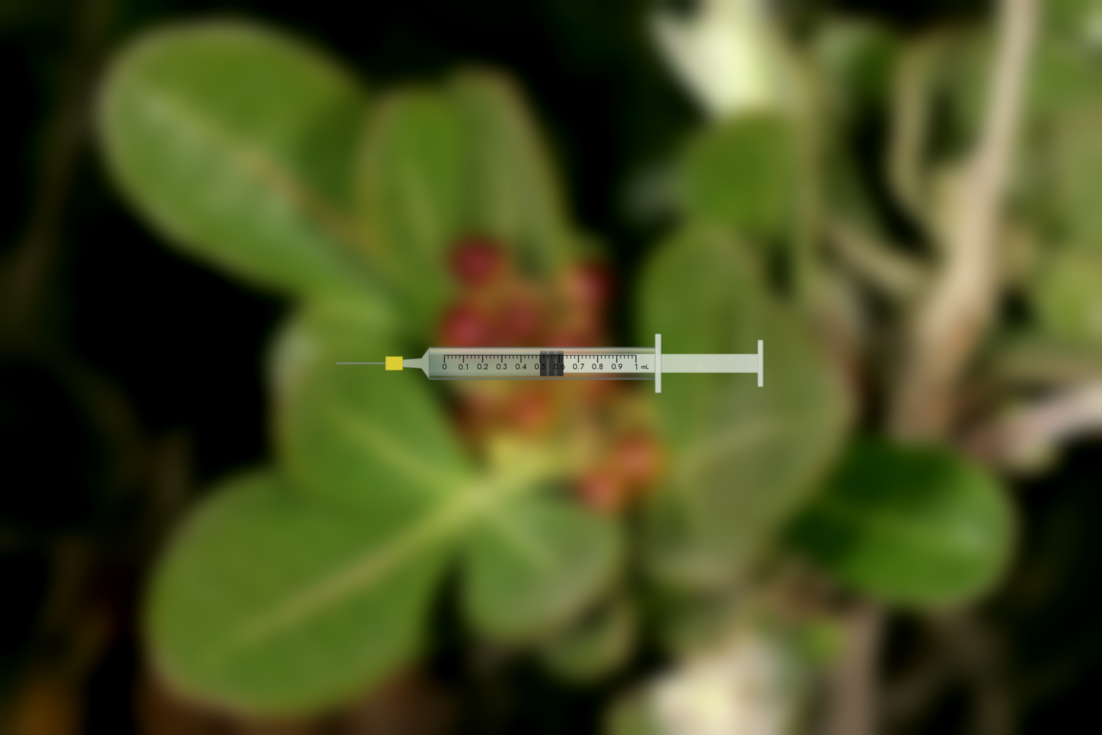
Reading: 0.5; mL
